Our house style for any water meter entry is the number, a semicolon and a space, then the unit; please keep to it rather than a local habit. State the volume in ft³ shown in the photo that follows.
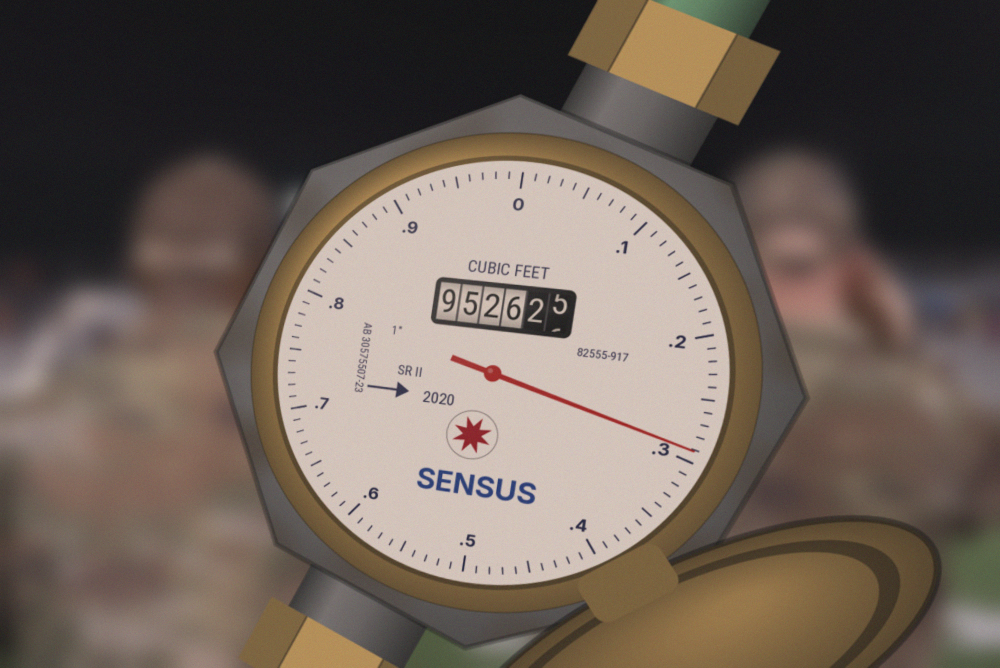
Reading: 952625.29; ft³
